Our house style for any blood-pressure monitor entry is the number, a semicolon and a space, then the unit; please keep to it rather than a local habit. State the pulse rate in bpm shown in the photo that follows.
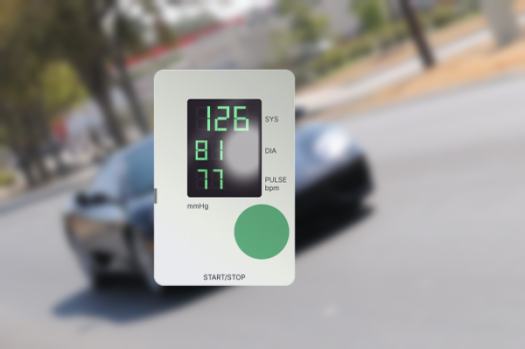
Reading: 77; bpm
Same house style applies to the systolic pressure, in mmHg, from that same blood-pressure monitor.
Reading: 126; mmHg
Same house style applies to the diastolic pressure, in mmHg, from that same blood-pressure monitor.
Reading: 81; mmHg
